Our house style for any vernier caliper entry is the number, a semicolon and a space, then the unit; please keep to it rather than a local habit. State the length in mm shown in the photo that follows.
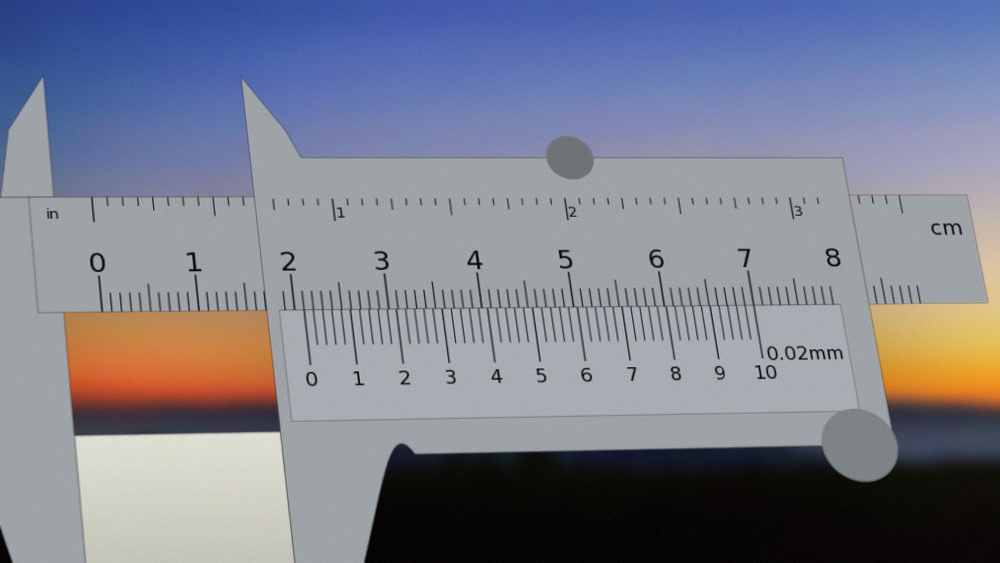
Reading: 21.0; mm
